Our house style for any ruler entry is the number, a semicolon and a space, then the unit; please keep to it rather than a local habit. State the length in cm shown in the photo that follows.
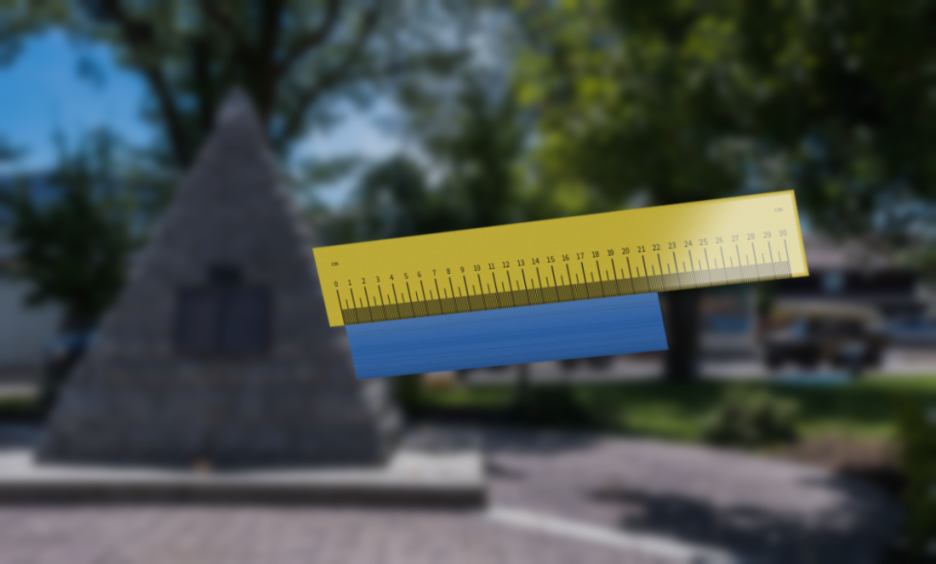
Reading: 21.5; cm
